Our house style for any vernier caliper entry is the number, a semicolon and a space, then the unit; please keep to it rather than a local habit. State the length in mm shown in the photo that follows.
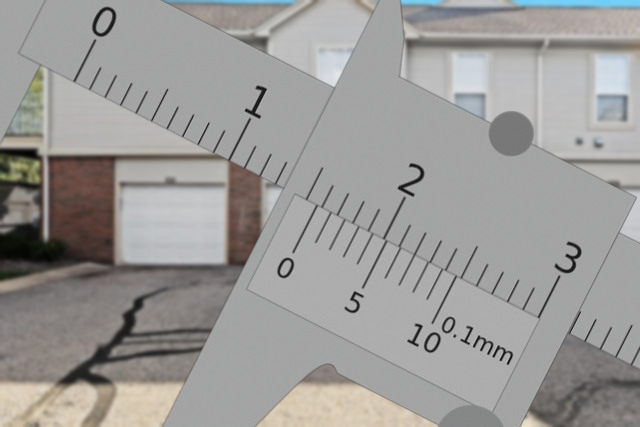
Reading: 15.7; mm
